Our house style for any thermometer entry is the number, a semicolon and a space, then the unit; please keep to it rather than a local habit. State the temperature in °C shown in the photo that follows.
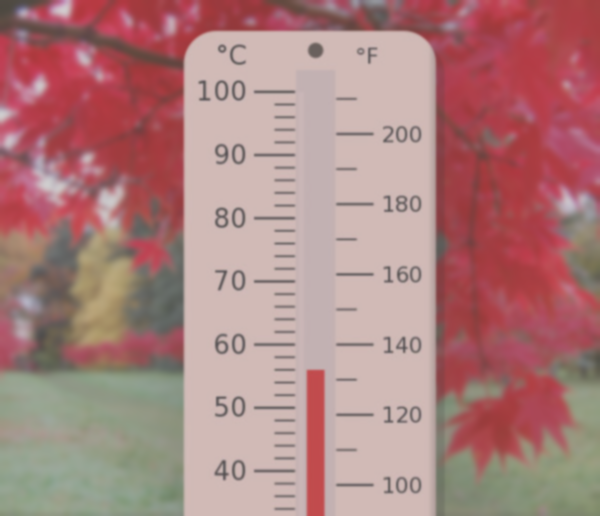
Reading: 56; °C
